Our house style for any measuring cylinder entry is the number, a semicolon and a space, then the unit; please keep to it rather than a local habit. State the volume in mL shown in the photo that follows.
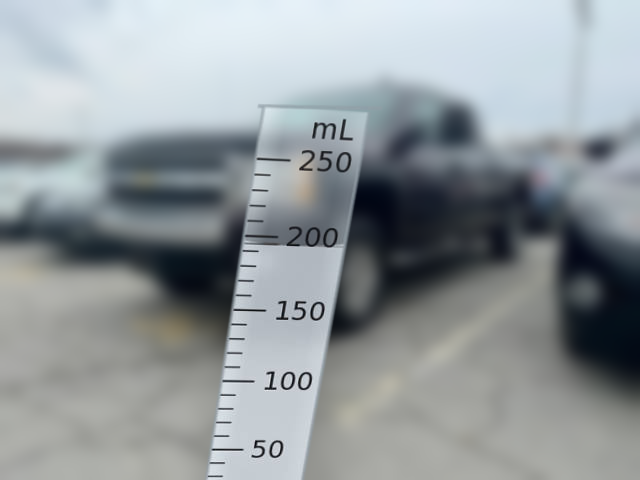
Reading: 195; mL
